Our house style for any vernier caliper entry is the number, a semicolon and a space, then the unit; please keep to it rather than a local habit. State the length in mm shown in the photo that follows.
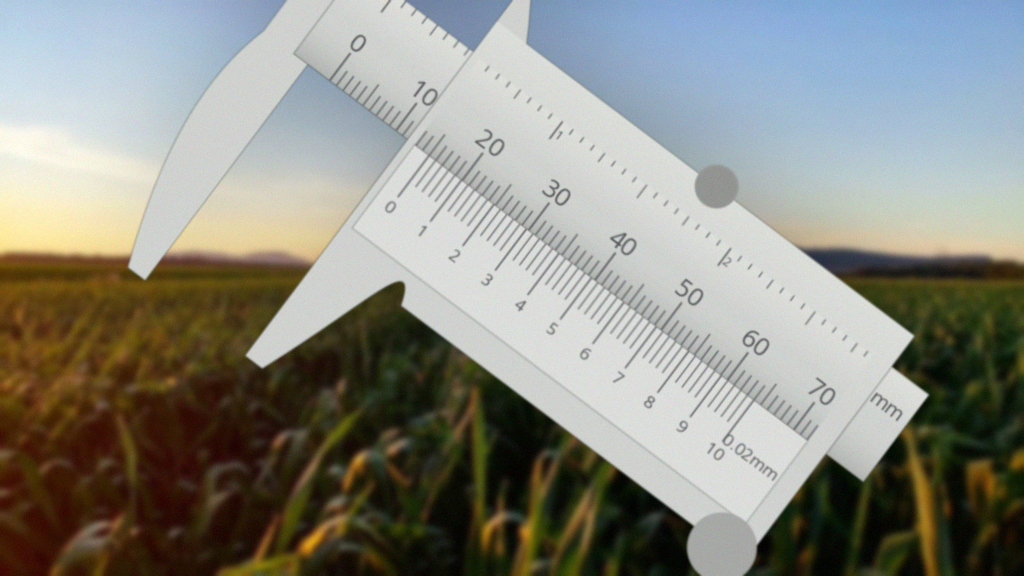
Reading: 15.0; mm
